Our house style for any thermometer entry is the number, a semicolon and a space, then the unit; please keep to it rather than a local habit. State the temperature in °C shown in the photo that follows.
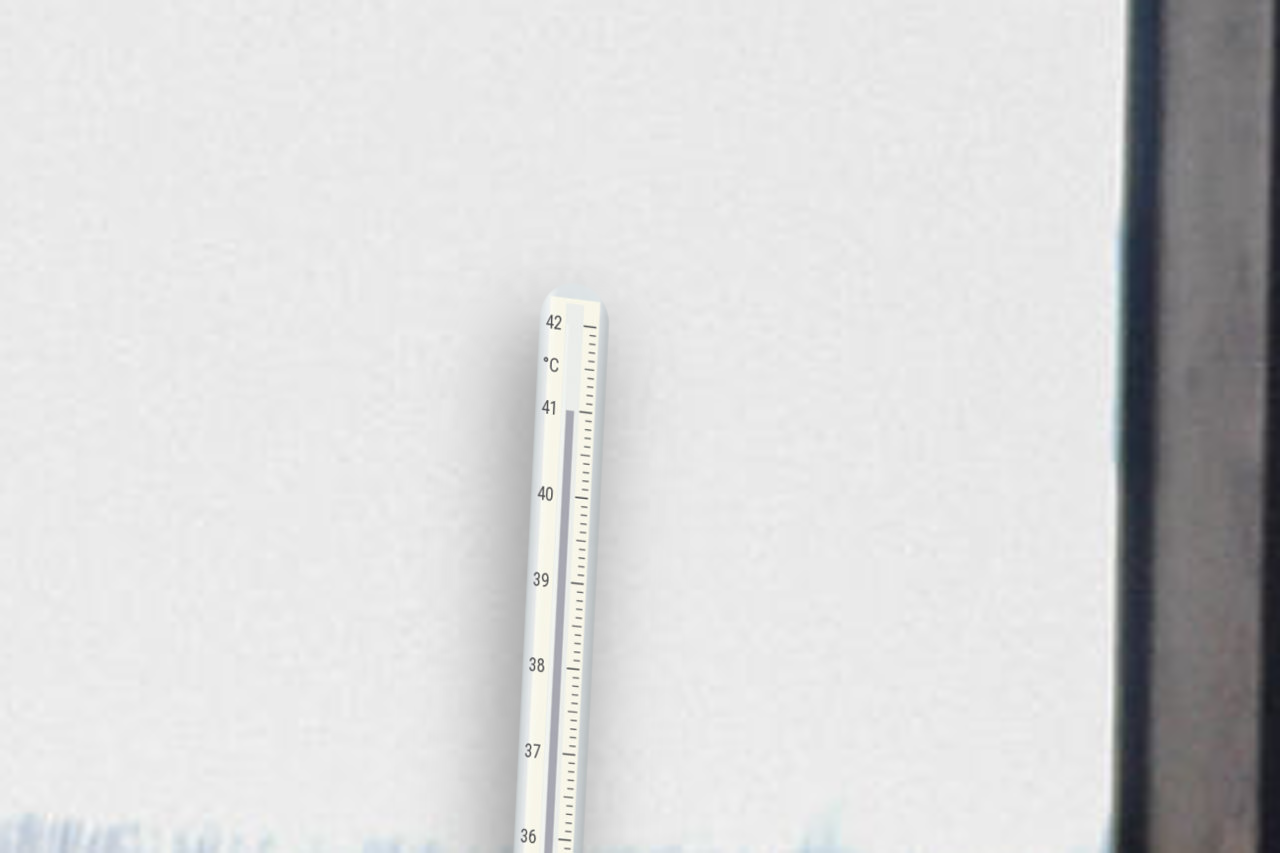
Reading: 41; °C
